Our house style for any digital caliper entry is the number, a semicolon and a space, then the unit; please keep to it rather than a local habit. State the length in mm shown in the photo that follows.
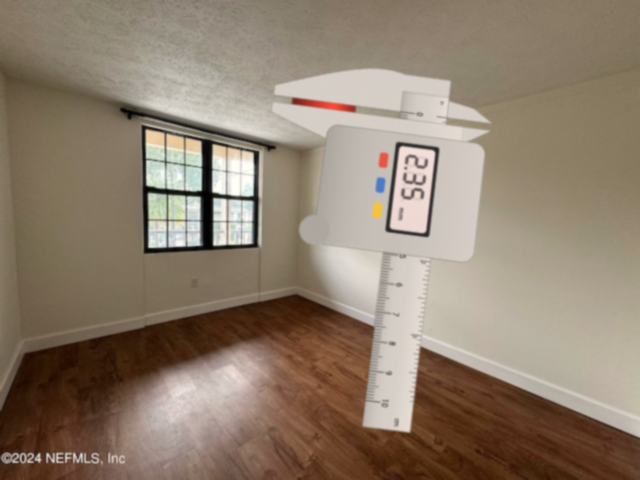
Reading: 2.35; mm
